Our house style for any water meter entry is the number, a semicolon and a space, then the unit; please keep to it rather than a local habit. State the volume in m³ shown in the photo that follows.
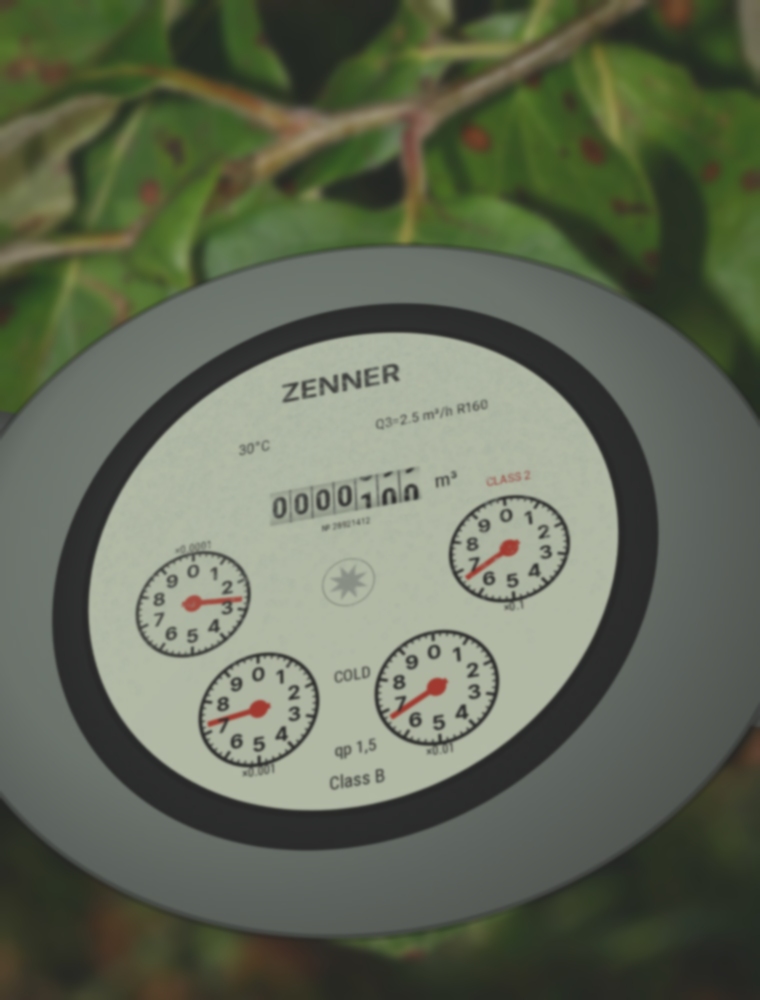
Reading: 99.6672; m³
